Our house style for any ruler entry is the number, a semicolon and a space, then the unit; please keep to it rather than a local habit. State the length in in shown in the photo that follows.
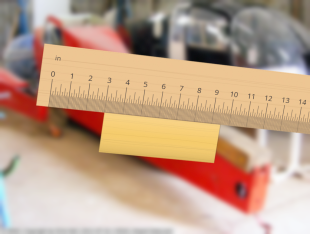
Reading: 6.5; in
